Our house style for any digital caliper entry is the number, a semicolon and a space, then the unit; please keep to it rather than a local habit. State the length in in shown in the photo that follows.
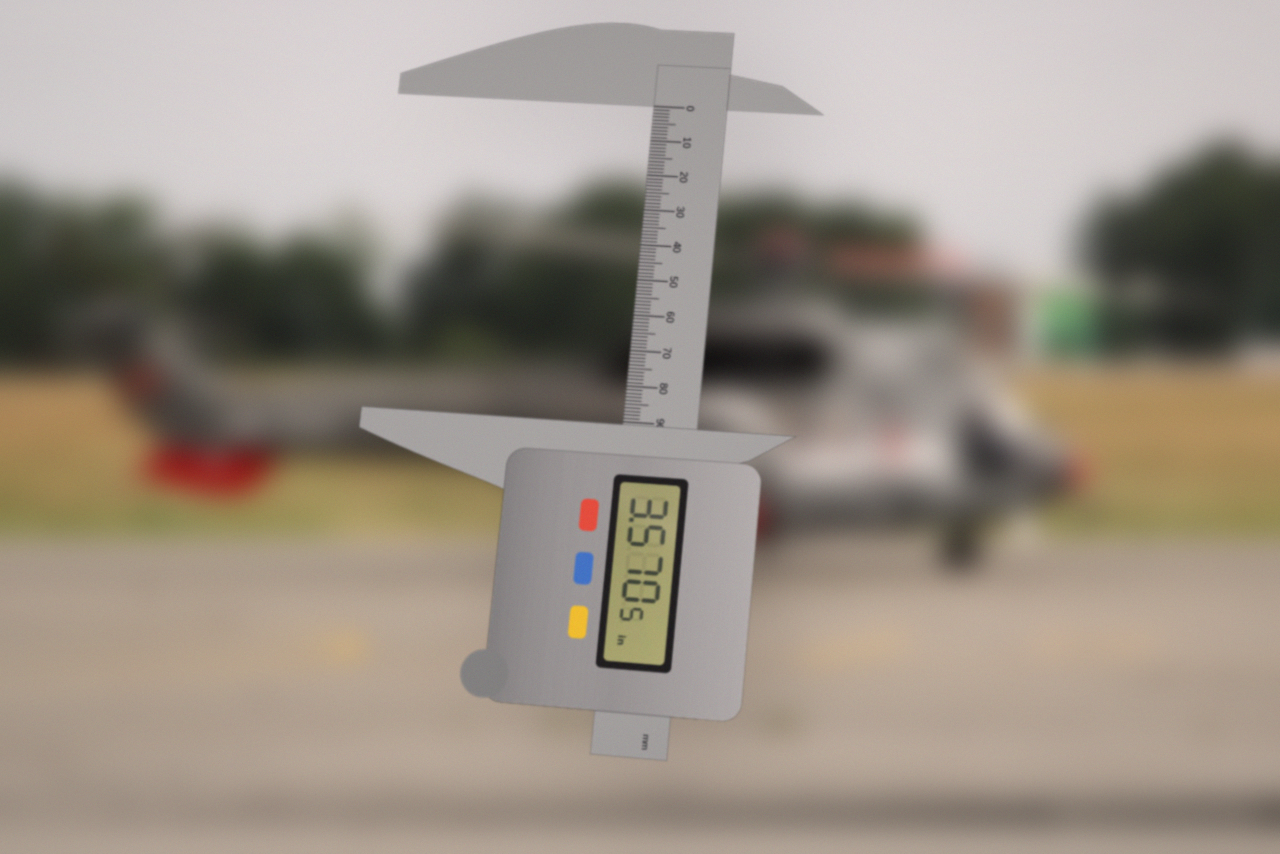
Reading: 3.5705; in
